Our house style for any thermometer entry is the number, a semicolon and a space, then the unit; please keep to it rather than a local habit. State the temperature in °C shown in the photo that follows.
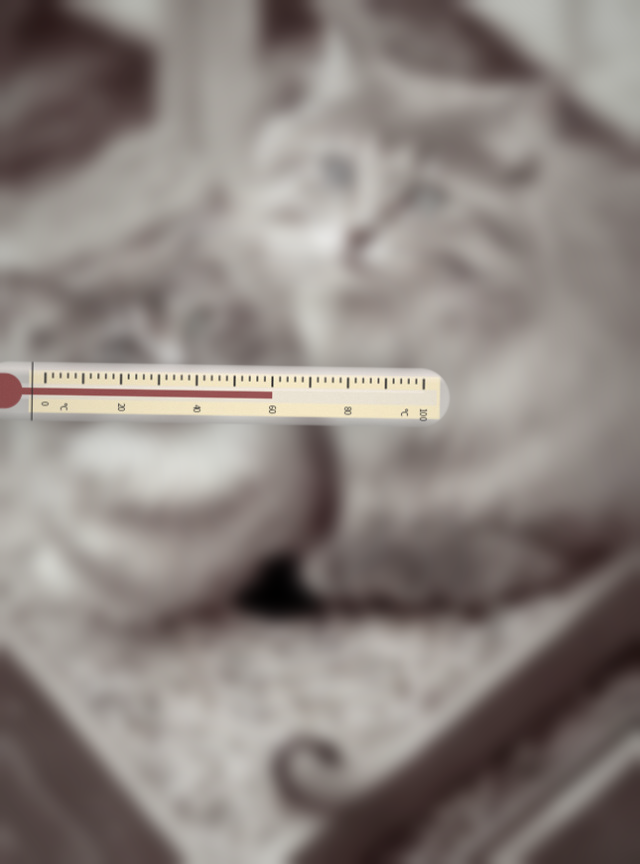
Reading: 60; °C
